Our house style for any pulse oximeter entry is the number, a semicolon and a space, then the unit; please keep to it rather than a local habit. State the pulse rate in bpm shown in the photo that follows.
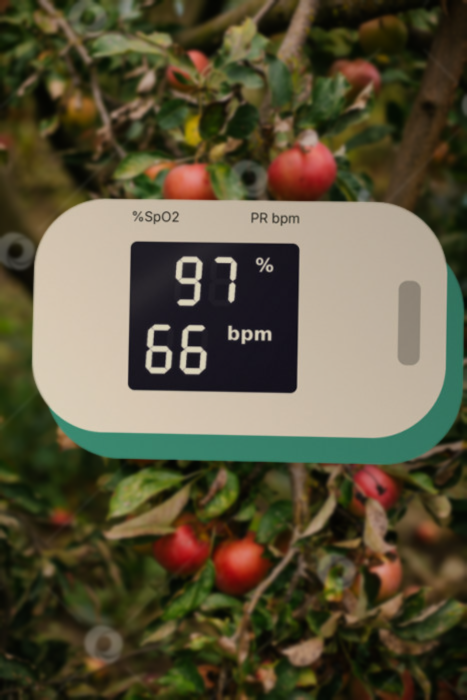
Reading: 66; bpm
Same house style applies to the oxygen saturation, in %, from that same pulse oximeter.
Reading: 97; %
